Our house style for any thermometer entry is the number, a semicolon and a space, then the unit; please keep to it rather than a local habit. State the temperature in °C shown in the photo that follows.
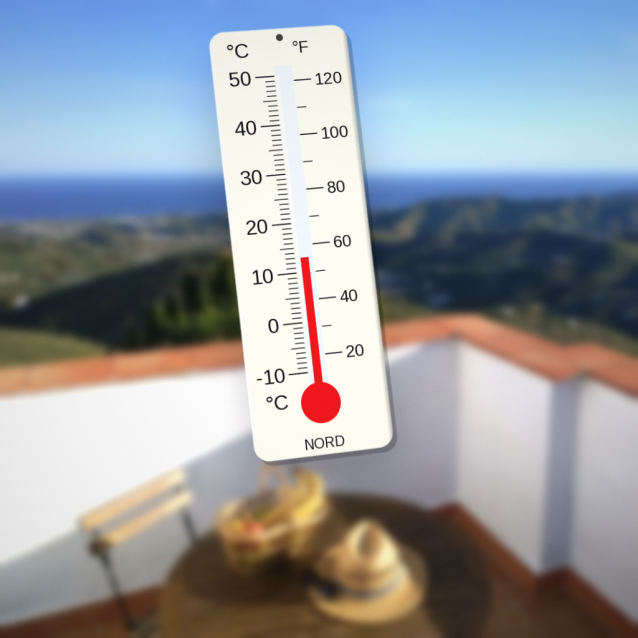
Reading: 13; °C
